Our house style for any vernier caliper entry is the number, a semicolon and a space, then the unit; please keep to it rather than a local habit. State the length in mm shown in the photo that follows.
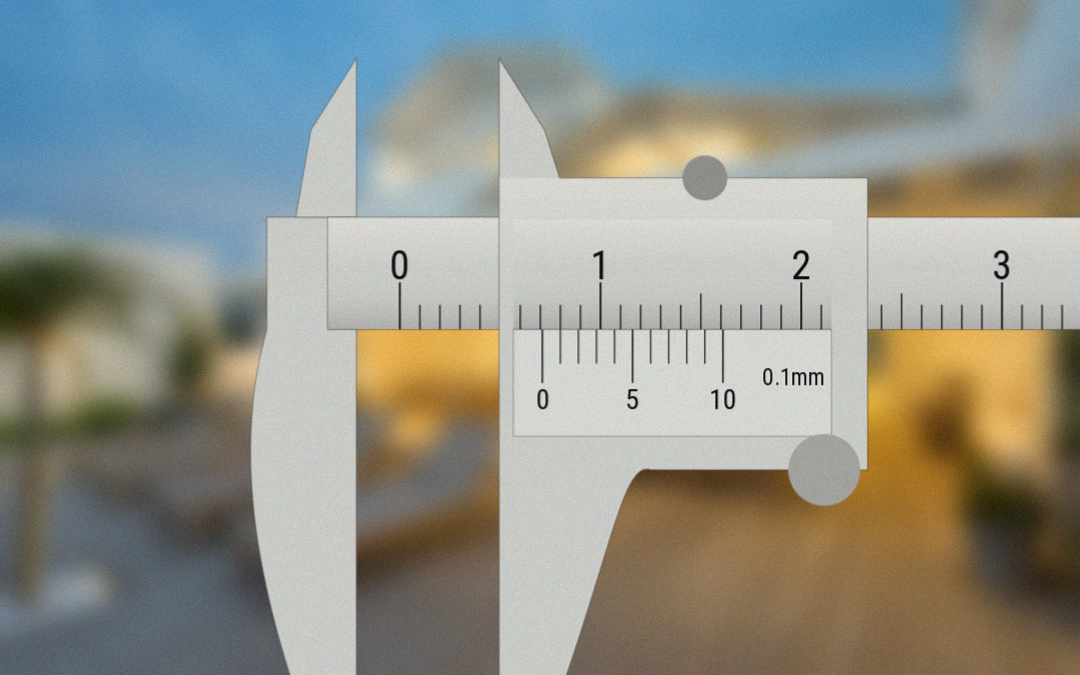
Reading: 7.1; mm
